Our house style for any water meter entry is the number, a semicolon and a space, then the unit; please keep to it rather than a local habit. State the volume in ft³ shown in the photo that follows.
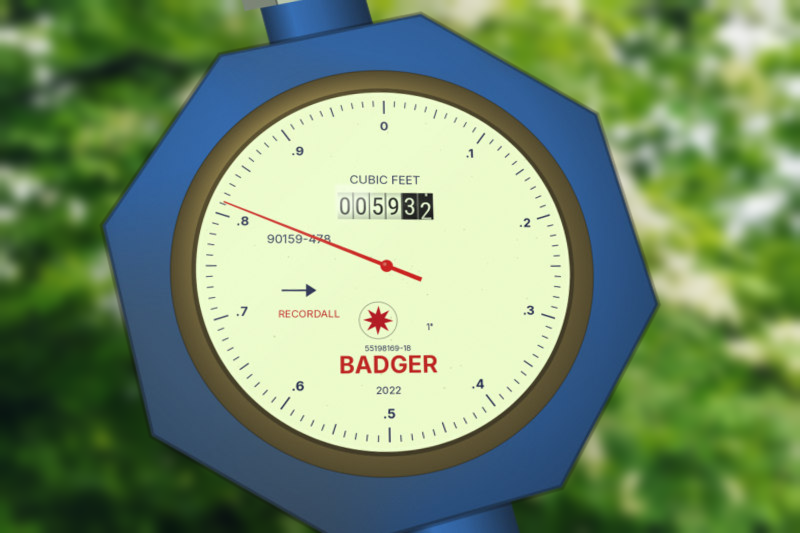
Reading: 5931.81; ft³
